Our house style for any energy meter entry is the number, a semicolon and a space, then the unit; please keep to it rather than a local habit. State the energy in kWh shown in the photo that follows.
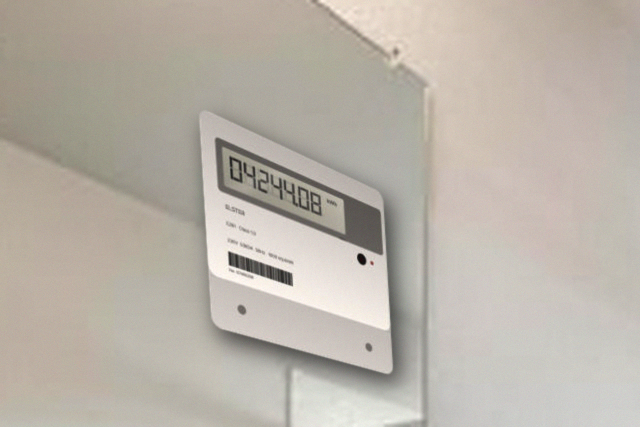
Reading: 4244.08; kWh
